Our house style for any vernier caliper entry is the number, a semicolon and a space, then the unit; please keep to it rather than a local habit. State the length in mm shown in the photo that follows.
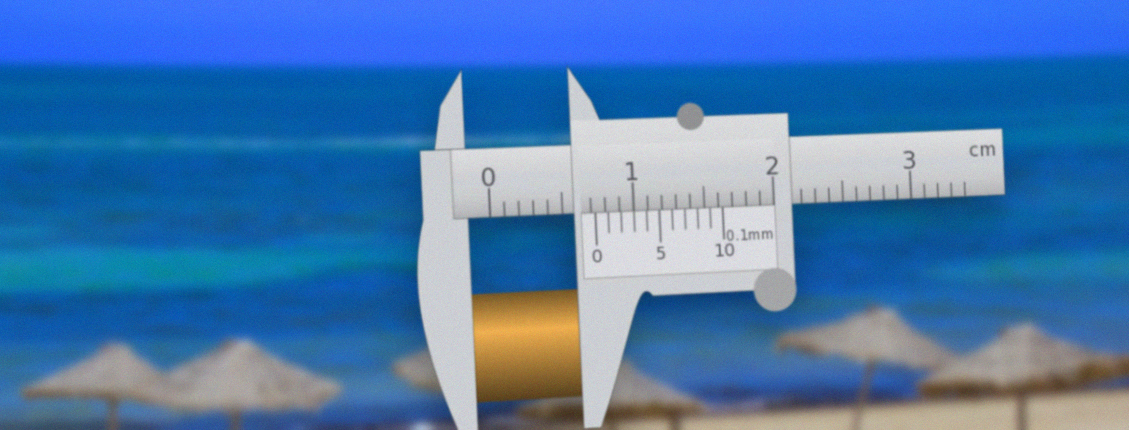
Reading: 7.3; mm
